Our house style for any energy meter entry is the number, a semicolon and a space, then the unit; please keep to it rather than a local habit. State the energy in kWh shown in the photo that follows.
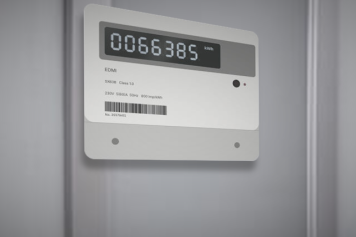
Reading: 66385; kWh
